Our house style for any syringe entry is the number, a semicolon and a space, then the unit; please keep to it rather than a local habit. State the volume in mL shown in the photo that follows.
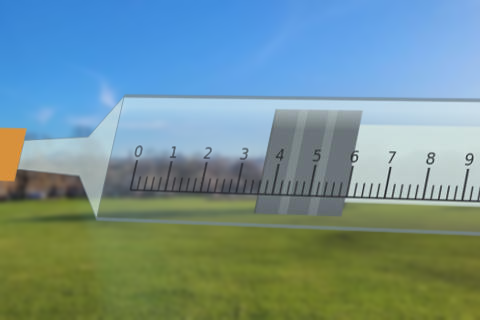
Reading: 3.6; mL
